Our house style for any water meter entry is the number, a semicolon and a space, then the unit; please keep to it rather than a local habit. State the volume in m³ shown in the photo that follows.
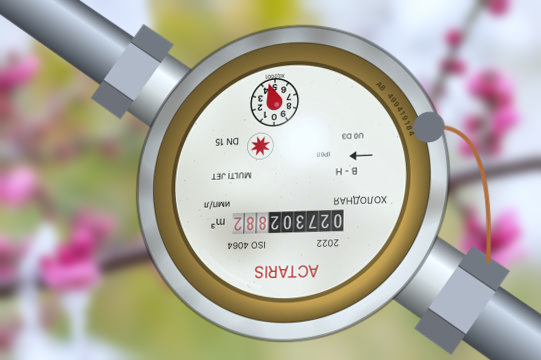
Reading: 27302.8824; m³
